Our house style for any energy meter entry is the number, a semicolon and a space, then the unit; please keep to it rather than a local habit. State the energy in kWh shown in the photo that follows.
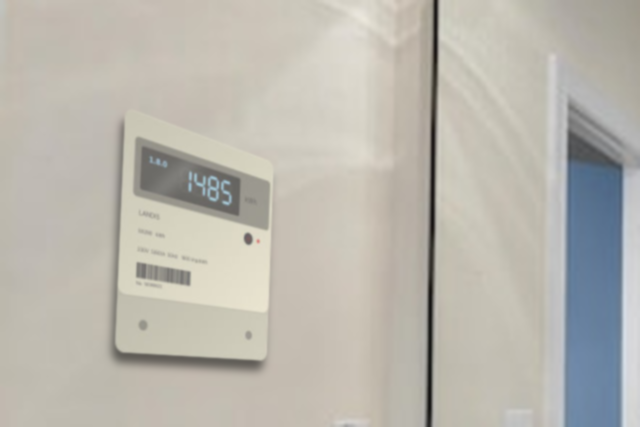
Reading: 1485; kWh
